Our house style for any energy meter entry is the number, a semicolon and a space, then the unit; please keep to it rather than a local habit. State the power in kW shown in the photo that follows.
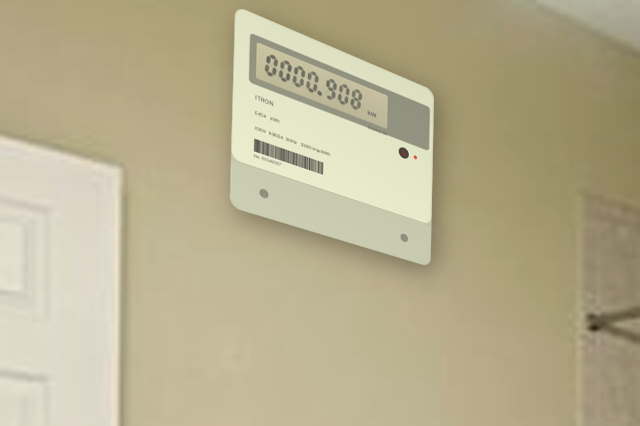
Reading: 0.908; kW
